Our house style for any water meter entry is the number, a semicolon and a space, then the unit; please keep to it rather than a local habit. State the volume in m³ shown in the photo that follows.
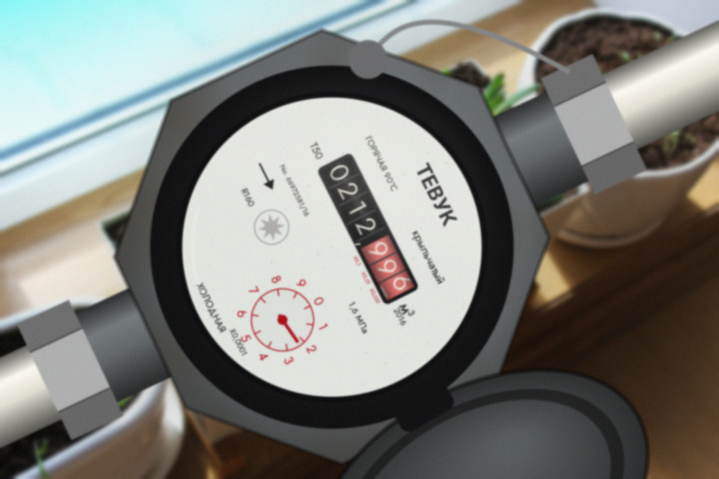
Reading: 212.9962; m³
